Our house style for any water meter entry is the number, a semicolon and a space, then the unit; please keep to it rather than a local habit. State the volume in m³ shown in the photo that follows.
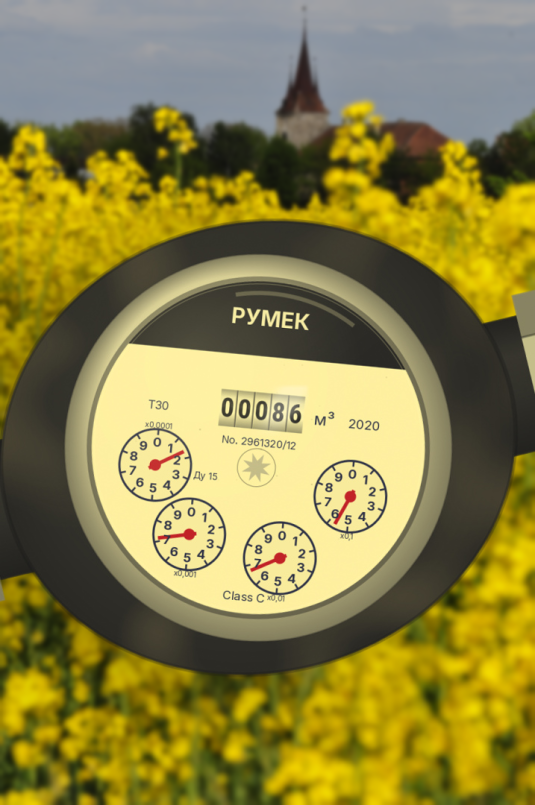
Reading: 86.5671; m³
